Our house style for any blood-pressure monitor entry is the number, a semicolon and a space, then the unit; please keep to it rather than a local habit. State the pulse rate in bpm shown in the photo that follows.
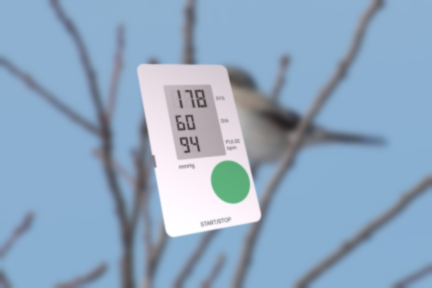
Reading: 94; bpm
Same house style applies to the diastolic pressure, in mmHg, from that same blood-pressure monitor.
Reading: 60; mmHg
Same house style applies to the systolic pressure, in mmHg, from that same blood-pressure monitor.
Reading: 178; mmHg
